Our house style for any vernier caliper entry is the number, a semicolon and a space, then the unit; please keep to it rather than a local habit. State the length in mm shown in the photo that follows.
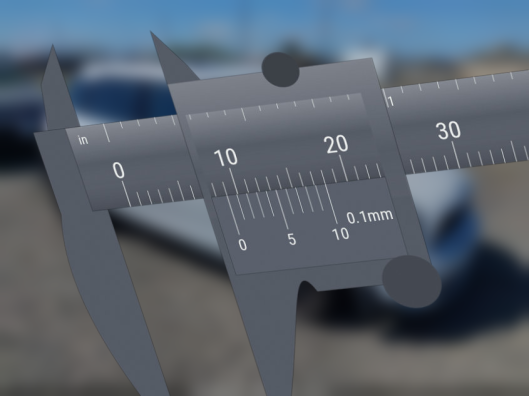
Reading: 9.0; mm
